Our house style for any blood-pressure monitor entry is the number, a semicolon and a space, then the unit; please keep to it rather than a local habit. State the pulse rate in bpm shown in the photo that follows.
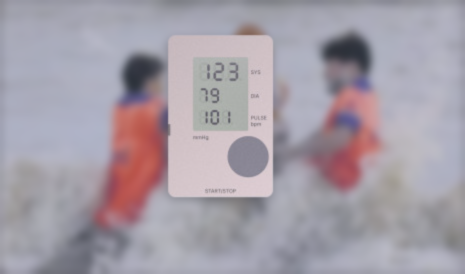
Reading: 101; bpm
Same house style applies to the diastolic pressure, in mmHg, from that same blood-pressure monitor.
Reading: 79; mmHg
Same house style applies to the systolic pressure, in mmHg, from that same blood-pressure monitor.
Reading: 123; mmHg
